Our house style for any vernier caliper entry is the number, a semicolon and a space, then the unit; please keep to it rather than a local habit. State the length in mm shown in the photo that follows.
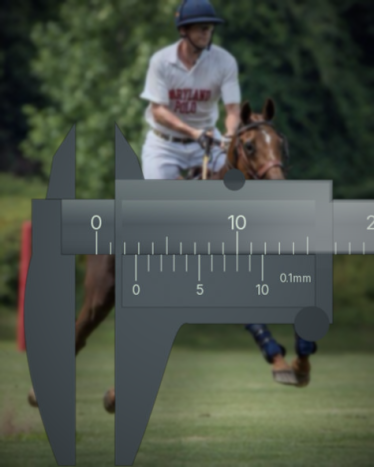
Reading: 2.8; mm
